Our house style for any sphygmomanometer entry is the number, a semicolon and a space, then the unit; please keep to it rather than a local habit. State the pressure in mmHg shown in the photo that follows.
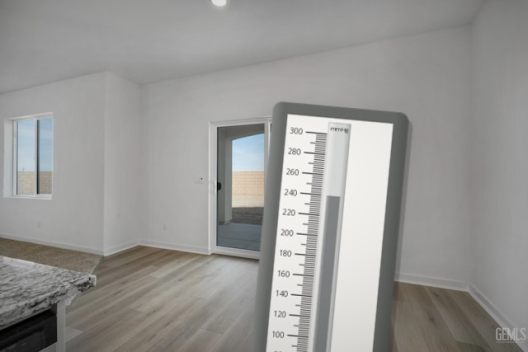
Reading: 240; mmHg
